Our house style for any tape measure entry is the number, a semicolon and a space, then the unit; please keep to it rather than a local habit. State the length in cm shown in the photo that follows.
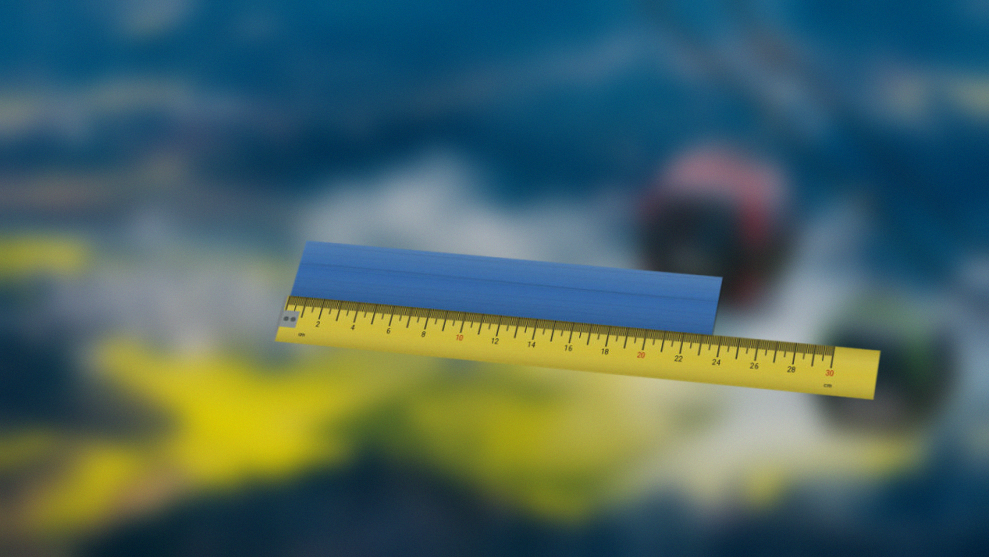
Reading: 23.5; cm
